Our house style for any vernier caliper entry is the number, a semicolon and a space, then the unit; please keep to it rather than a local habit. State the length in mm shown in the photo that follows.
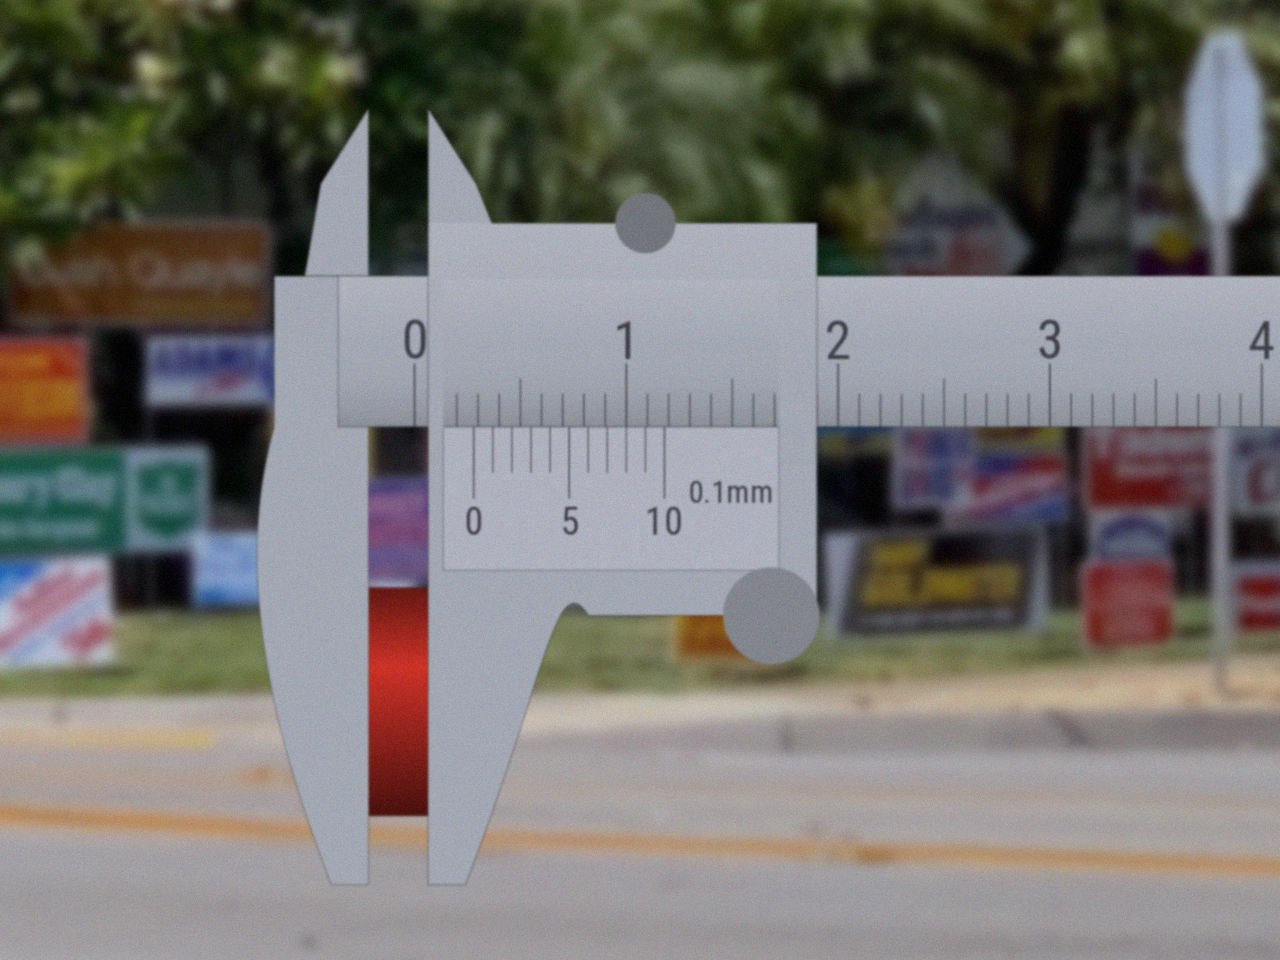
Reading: 2.8; mm
